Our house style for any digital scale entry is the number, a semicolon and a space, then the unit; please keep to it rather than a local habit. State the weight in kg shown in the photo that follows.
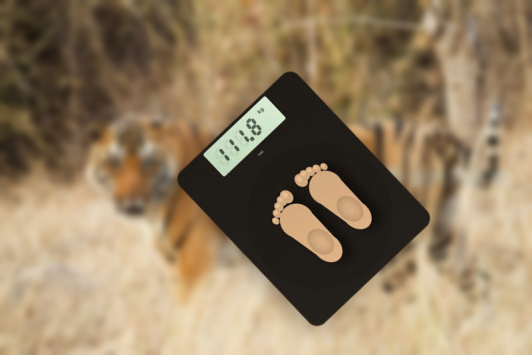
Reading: 111.8; kg
